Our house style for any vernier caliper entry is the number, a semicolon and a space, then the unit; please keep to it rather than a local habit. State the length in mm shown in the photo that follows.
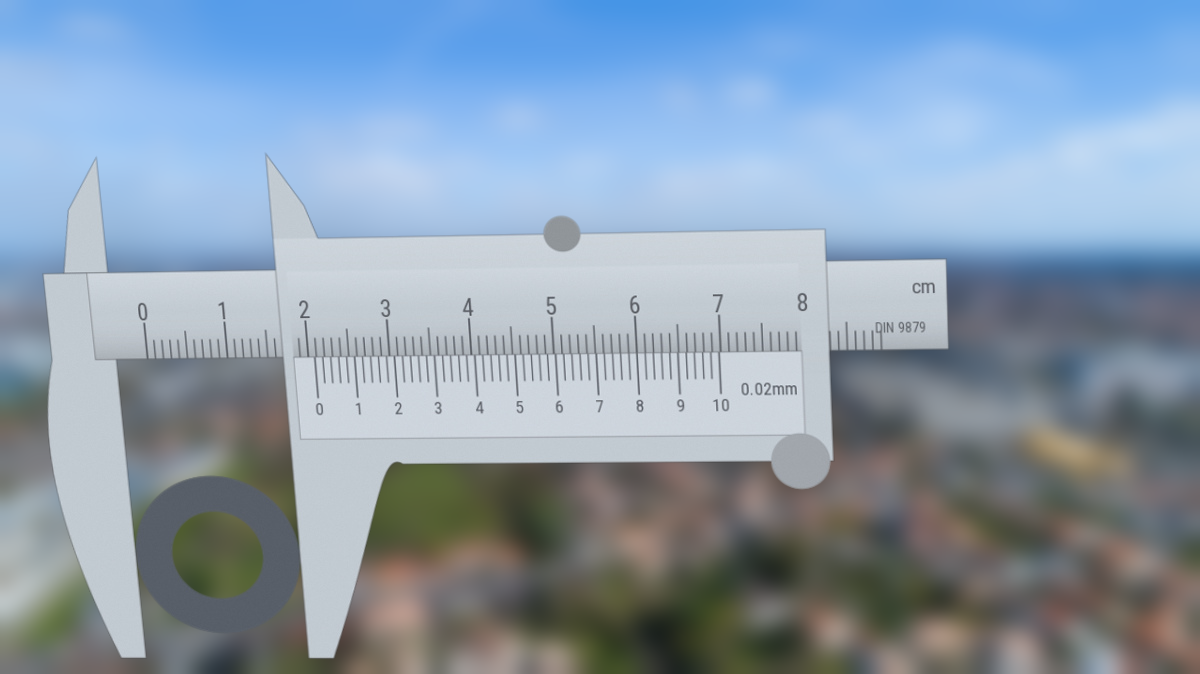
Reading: 20.8; mm
